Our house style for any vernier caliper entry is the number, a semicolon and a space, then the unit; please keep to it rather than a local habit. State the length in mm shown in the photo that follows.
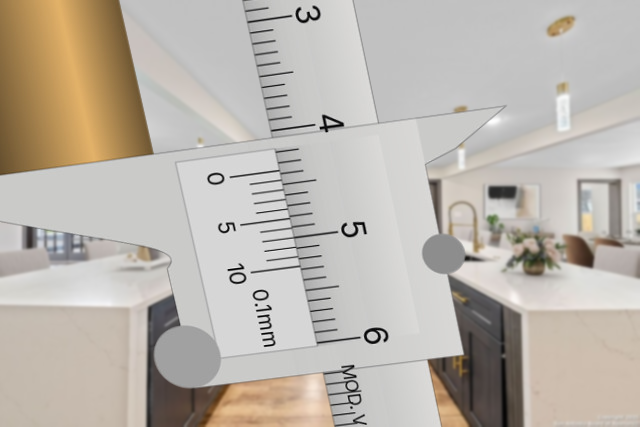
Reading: 43.7; mm
